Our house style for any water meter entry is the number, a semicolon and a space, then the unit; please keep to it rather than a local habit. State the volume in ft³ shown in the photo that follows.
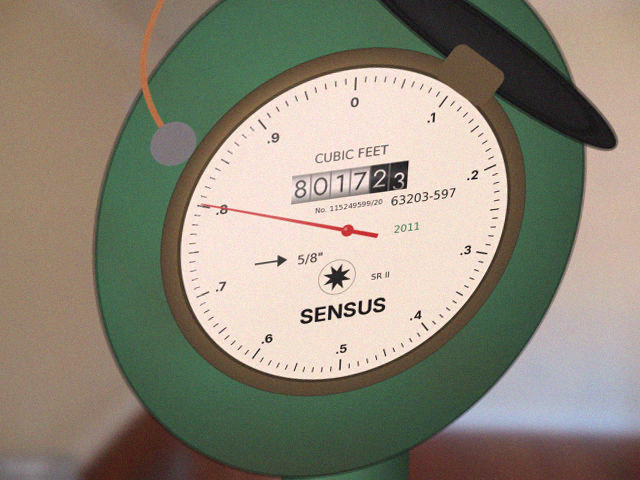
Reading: 801722.80; ft³
